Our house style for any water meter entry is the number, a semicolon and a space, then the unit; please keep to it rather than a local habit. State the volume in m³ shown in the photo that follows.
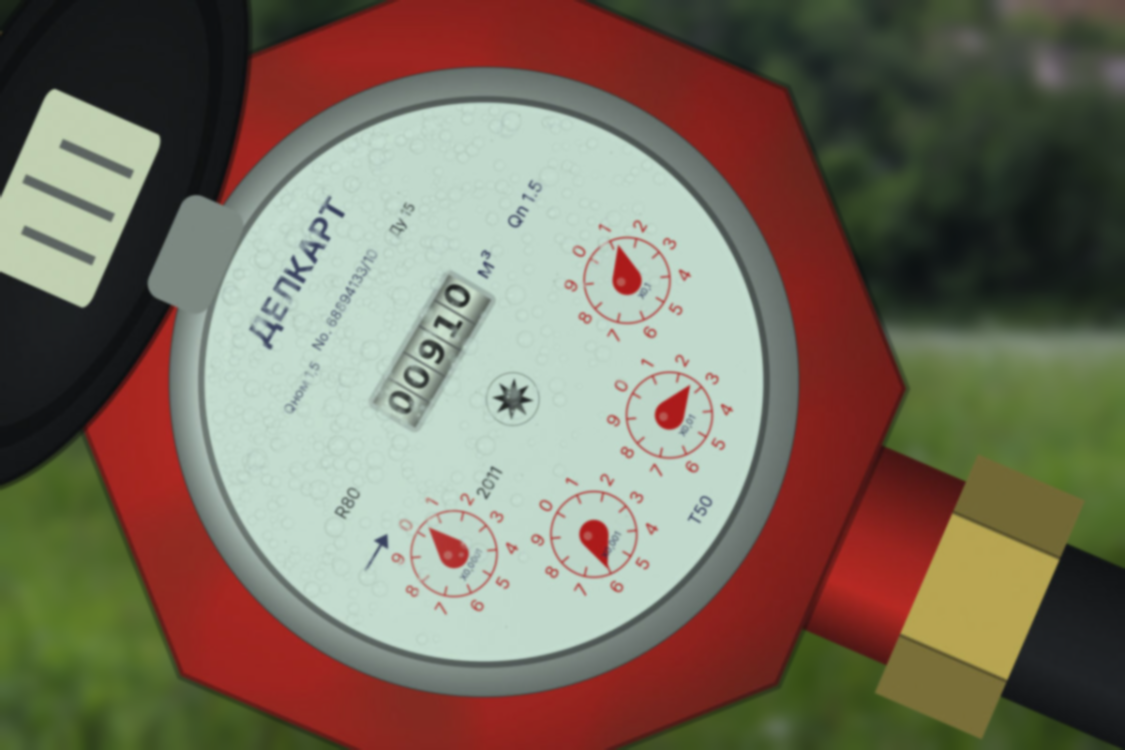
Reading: 910.1260; m³
